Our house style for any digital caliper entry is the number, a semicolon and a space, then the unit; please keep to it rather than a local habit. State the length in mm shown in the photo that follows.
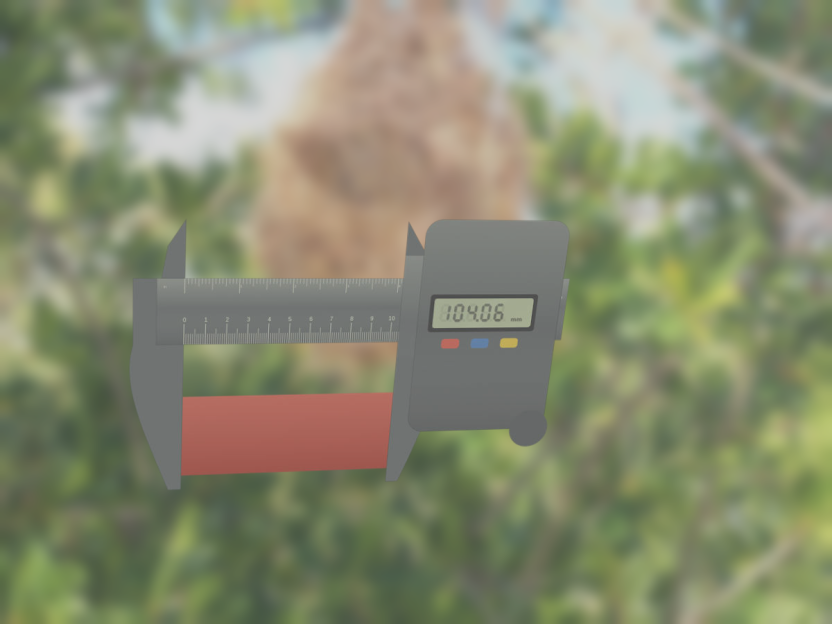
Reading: 104.06; mm
